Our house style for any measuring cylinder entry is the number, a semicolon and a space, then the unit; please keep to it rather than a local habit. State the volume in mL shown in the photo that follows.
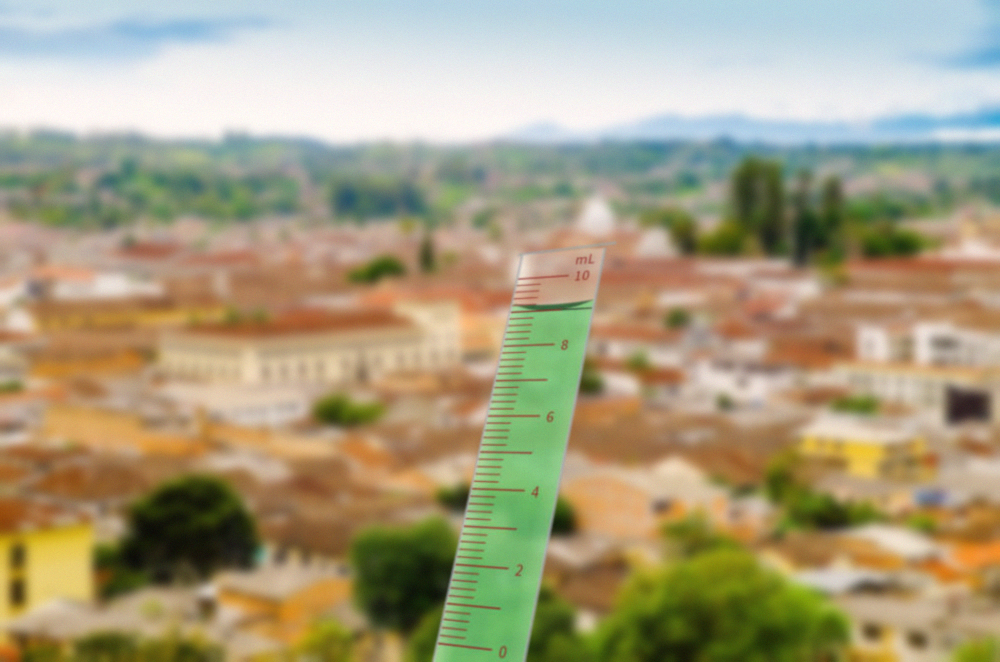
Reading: 9; mL
